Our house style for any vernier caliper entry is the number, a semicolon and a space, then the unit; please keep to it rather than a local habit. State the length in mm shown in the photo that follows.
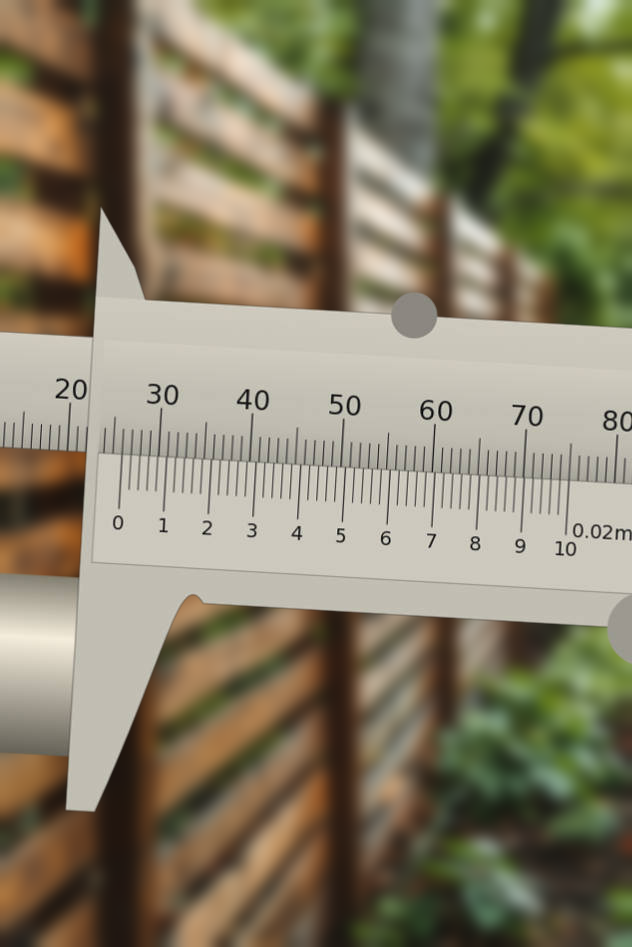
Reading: 26.0; mm
